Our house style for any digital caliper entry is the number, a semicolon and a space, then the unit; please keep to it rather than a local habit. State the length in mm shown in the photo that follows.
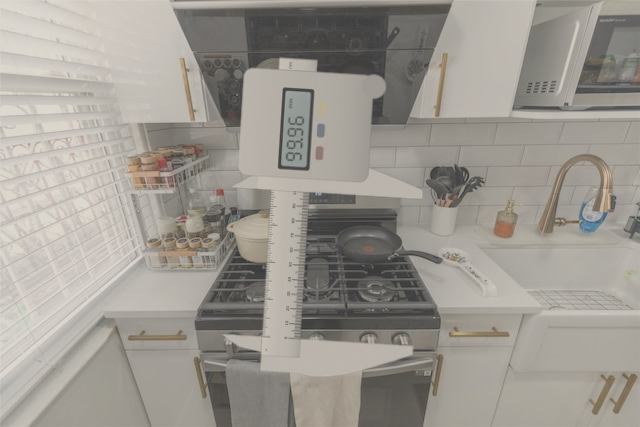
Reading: 99.96; mm
